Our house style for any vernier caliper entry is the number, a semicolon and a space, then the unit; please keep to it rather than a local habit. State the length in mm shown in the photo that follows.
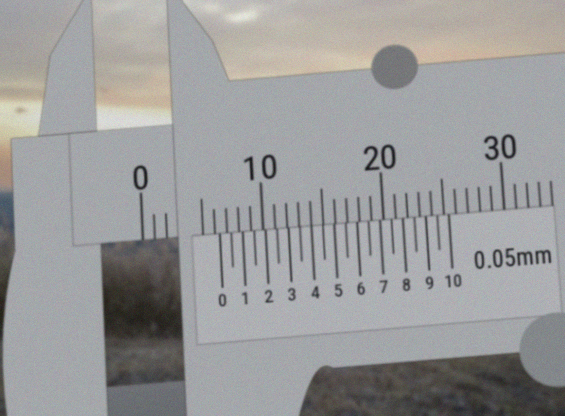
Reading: 6.4; mm
